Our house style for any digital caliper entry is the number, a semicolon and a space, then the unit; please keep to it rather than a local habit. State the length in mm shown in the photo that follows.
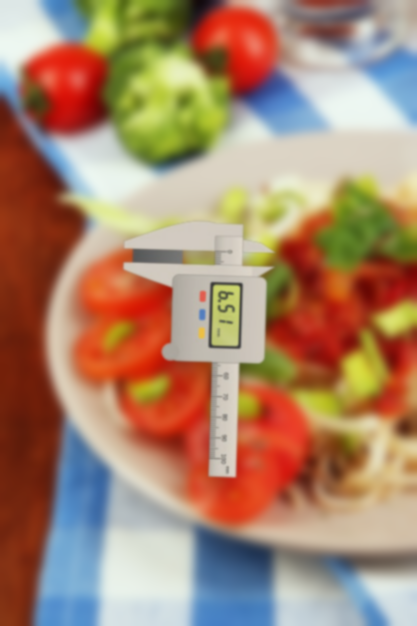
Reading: 6.51; mm
